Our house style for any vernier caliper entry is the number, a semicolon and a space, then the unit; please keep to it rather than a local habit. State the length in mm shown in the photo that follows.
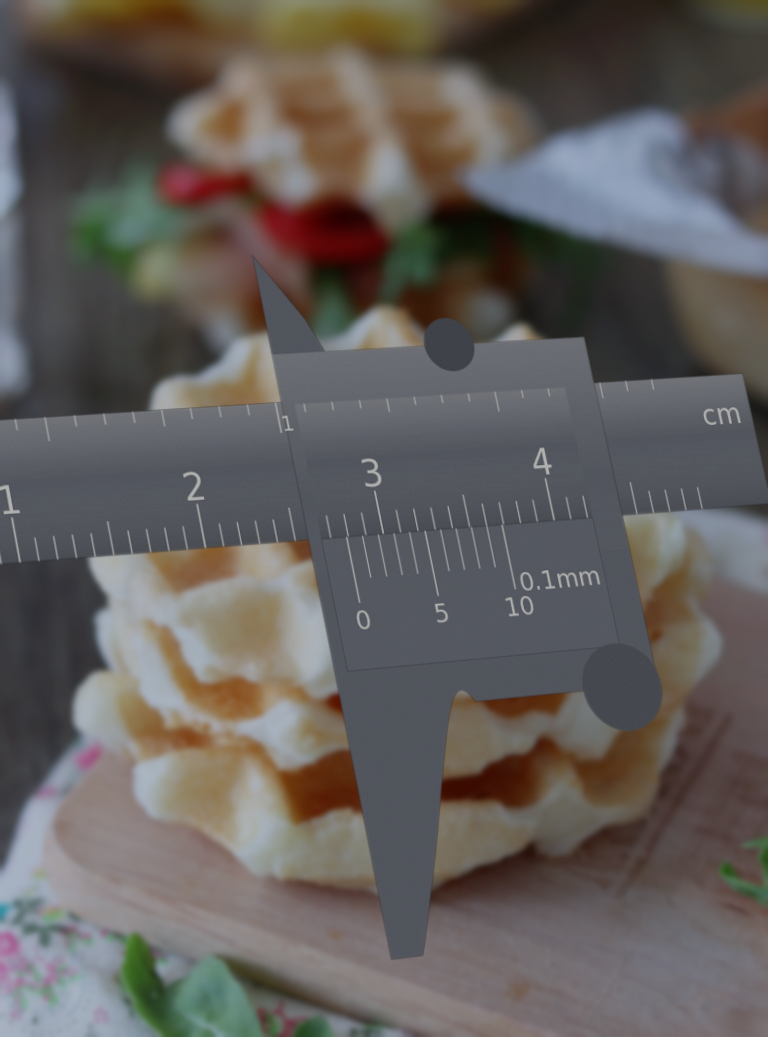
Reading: 27.9; mm
